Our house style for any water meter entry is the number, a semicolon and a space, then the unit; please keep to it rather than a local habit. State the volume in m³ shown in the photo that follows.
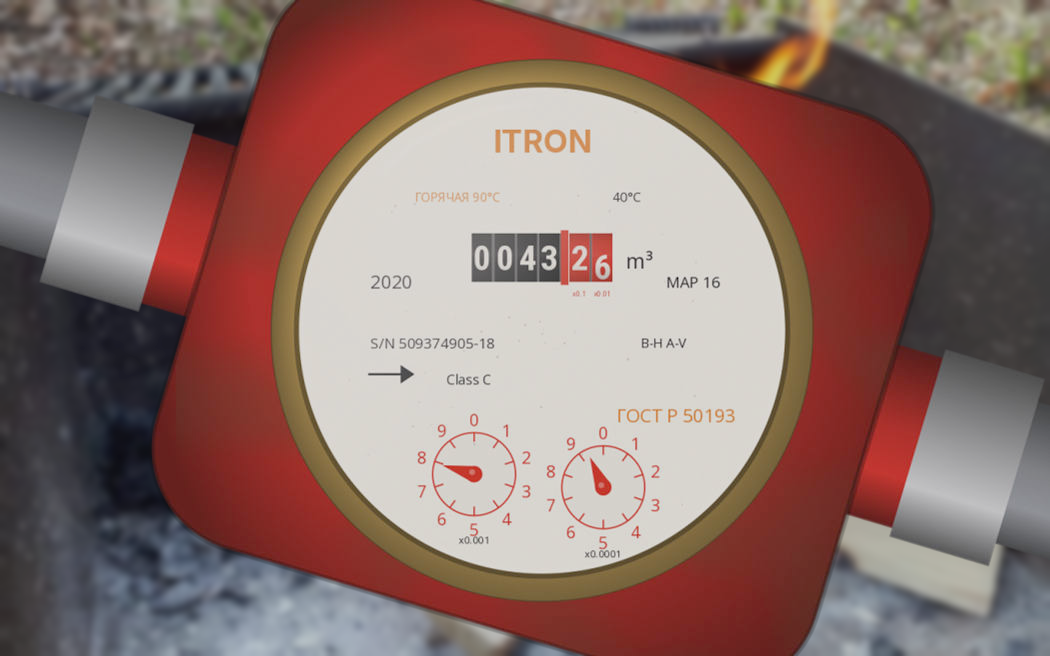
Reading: 43.2579; m³
